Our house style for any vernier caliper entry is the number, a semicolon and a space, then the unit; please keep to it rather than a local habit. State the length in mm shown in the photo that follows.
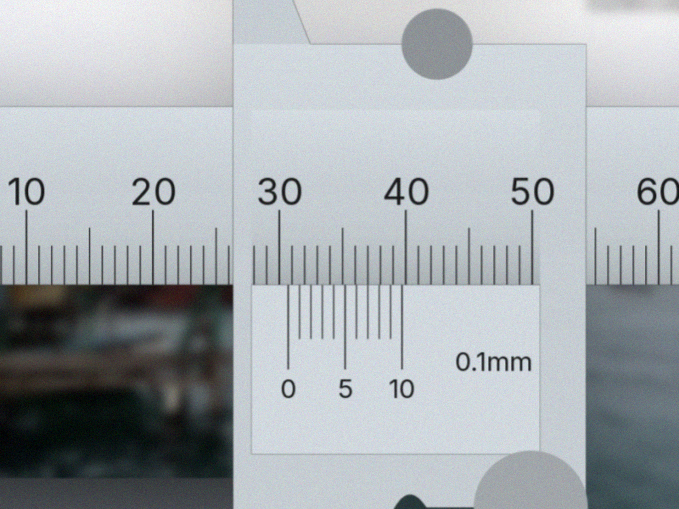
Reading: 30.7; mm
